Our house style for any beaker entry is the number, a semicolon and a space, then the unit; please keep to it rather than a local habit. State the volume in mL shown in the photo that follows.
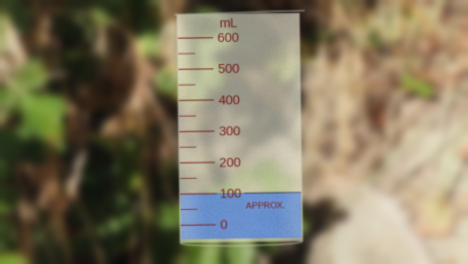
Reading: 100; mL
